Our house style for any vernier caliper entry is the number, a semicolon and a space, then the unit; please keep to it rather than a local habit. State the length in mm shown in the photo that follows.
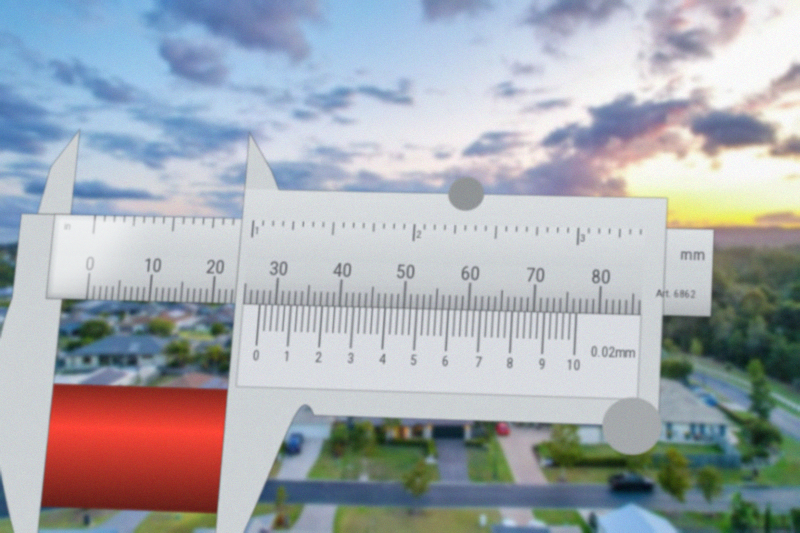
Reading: 27.5; mm
